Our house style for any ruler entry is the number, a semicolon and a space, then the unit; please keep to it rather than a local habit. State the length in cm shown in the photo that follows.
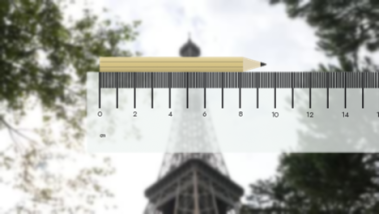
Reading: 9.5; cm
